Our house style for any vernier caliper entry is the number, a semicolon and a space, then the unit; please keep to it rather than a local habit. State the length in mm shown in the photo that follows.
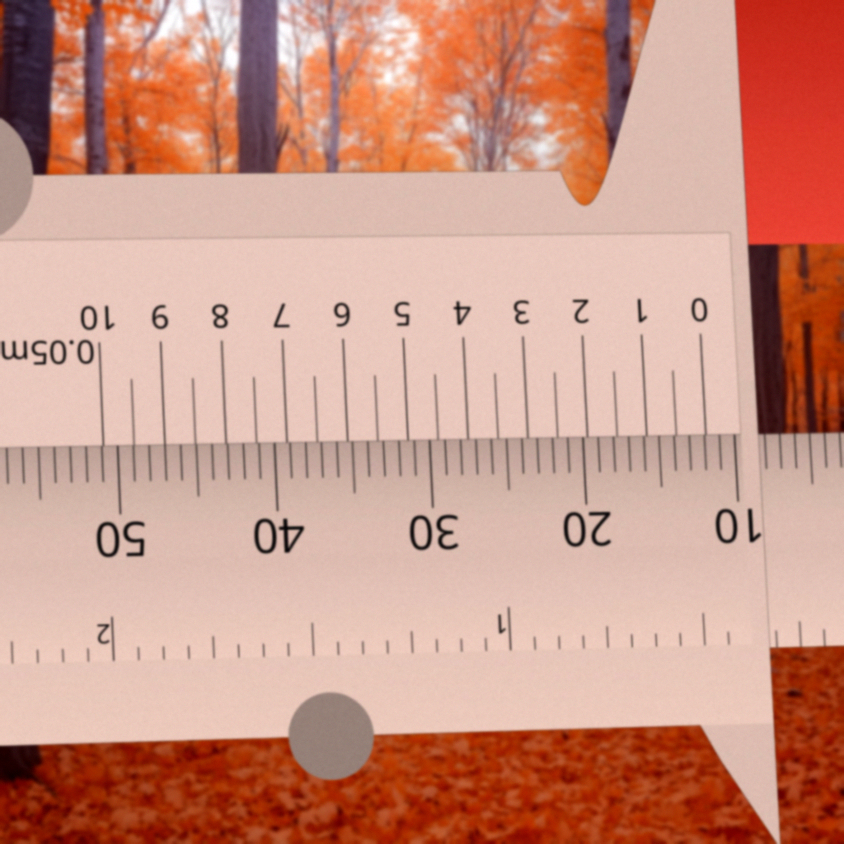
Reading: 11.9; mm
